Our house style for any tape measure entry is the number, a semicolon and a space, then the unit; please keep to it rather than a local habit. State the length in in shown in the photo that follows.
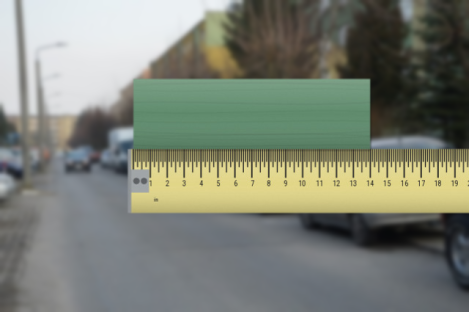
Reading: 14; in
